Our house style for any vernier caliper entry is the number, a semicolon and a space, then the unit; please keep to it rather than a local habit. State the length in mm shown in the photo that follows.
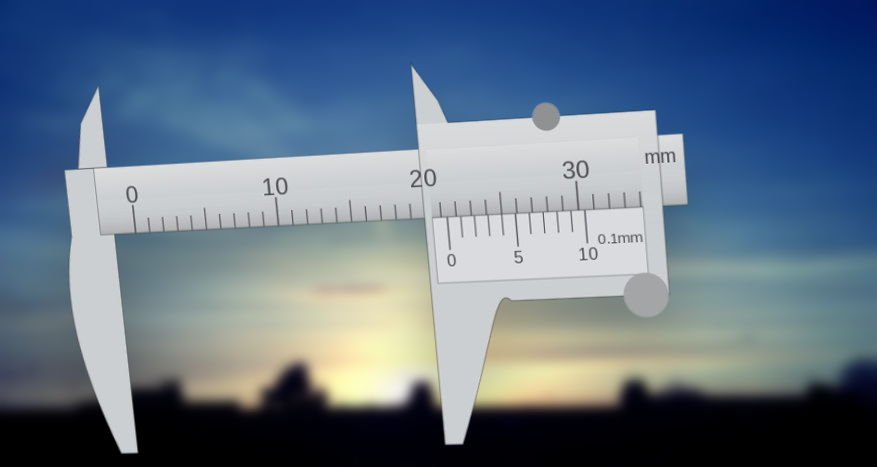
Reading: 21.4; mm
